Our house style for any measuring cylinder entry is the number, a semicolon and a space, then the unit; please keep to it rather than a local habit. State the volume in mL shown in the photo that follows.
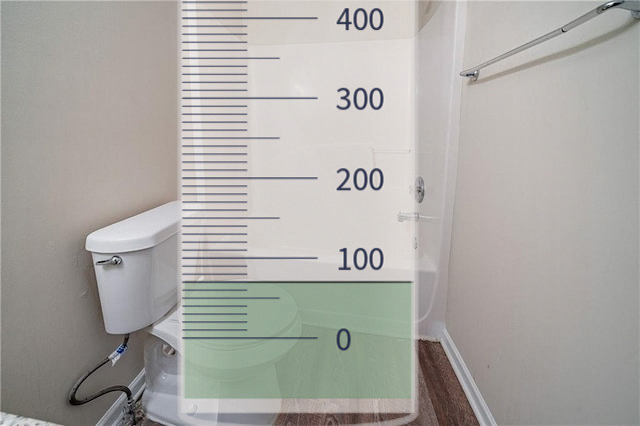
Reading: 70; mL
